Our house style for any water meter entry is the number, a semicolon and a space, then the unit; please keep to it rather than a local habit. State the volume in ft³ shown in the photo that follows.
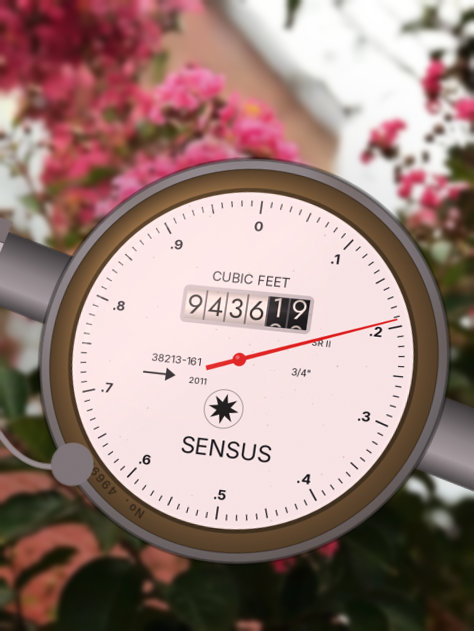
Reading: 943619.19; ft³
